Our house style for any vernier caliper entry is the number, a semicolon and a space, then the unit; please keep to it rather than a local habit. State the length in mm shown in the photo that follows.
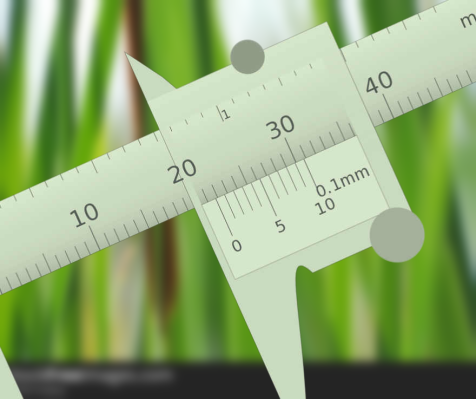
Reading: 21.8; mm
